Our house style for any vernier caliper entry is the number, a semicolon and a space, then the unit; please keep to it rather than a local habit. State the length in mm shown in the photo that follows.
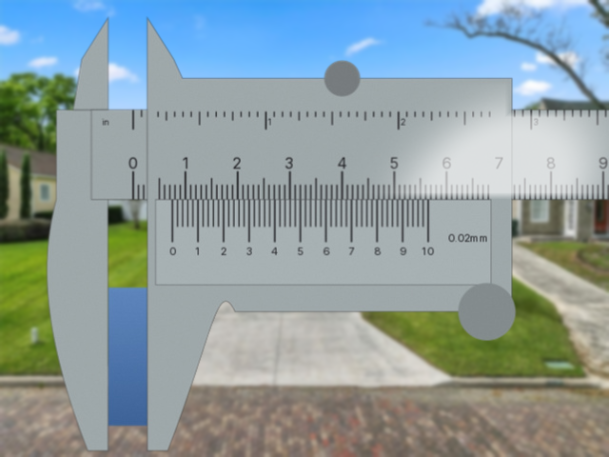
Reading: 7.5; mm
